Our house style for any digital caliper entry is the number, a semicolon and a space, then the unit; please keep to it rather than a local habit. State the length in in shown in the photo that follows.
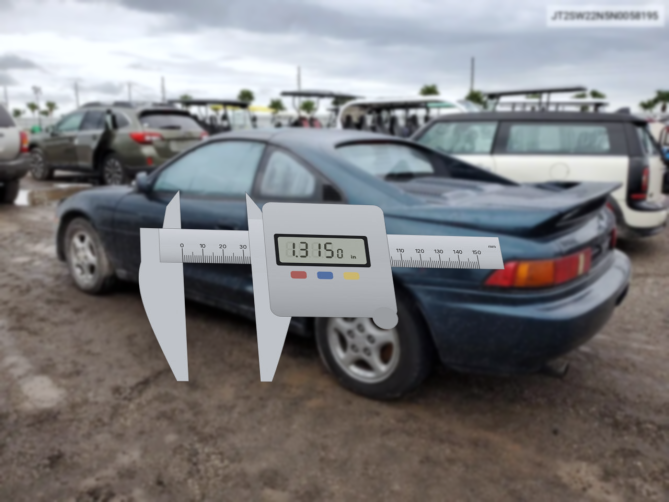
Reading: 1.3150; in
